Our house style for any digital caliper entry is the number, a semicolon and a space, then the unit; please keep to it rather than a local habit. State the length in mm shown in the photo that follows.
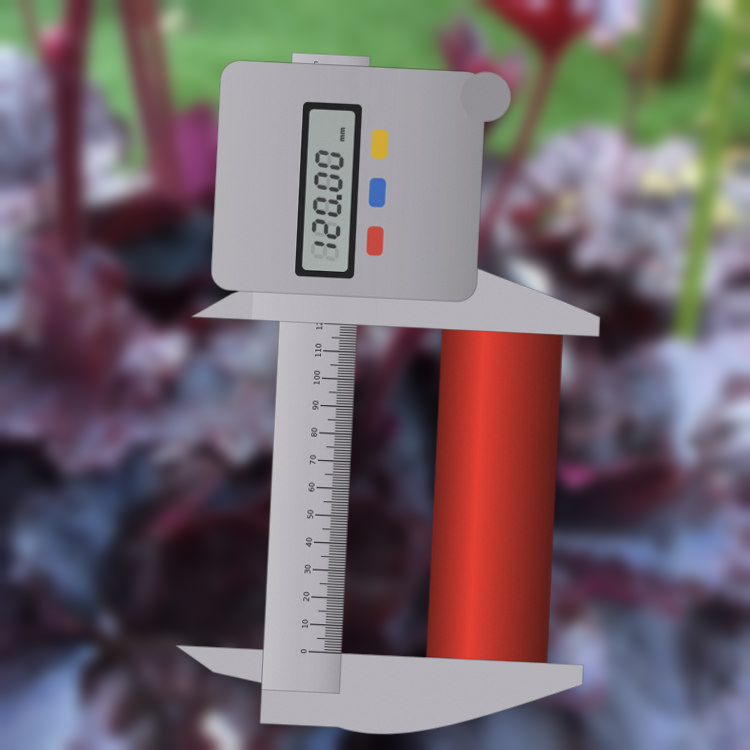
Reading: 120.00; mm
